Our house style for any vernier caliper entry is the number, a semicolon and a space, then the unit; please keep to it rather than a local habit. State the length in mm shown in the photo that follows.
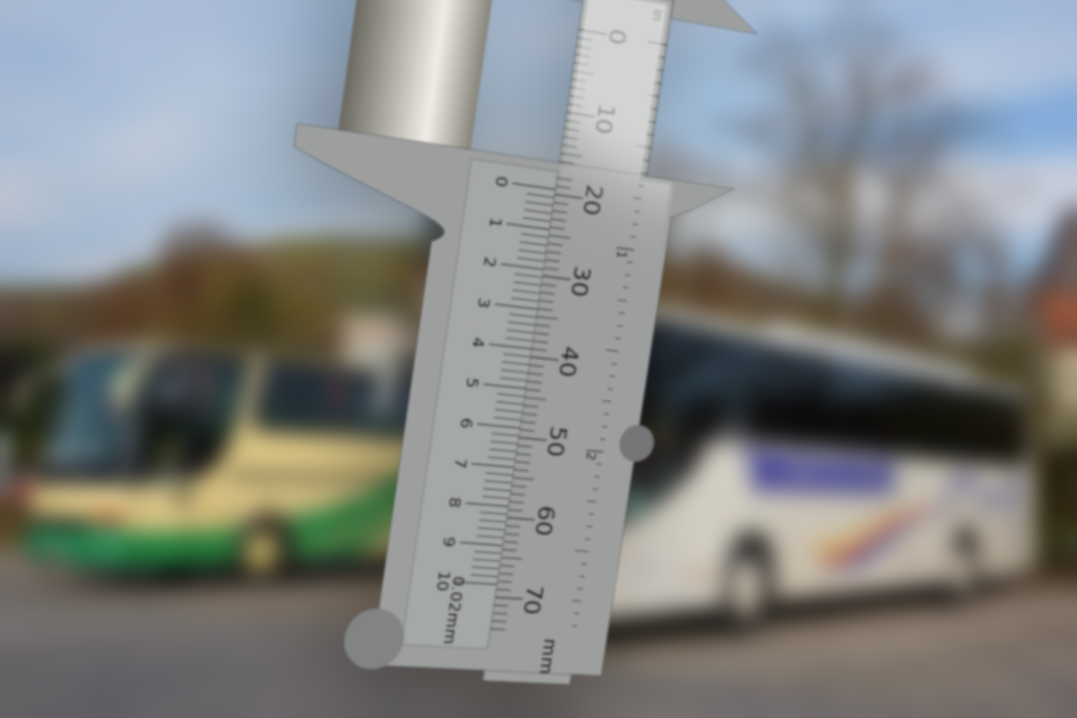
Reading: 19.4; mm
